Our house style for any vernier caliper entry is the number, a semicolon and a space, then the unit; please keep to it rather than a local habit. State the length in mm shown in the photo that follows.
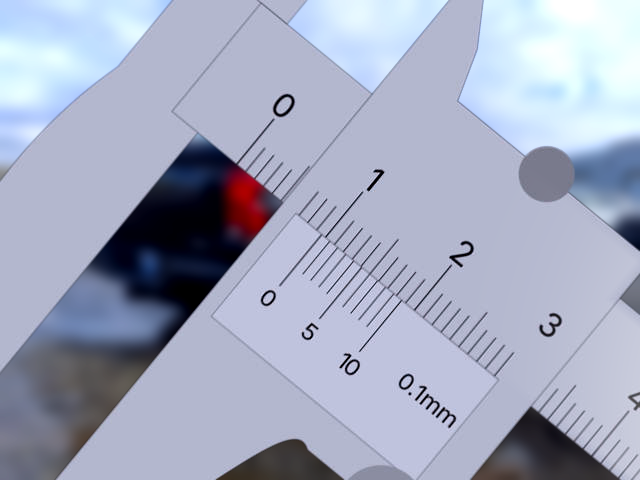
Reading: 9.6; mm
